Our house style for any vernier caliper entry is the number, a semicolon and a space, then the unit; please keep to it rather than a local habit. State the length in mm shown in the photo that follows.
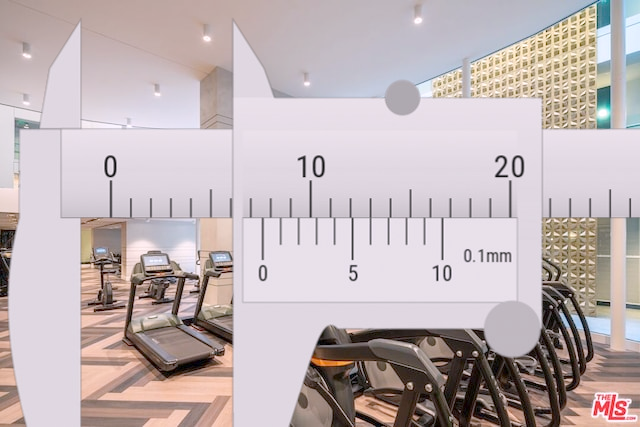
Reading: 7.6; mm
